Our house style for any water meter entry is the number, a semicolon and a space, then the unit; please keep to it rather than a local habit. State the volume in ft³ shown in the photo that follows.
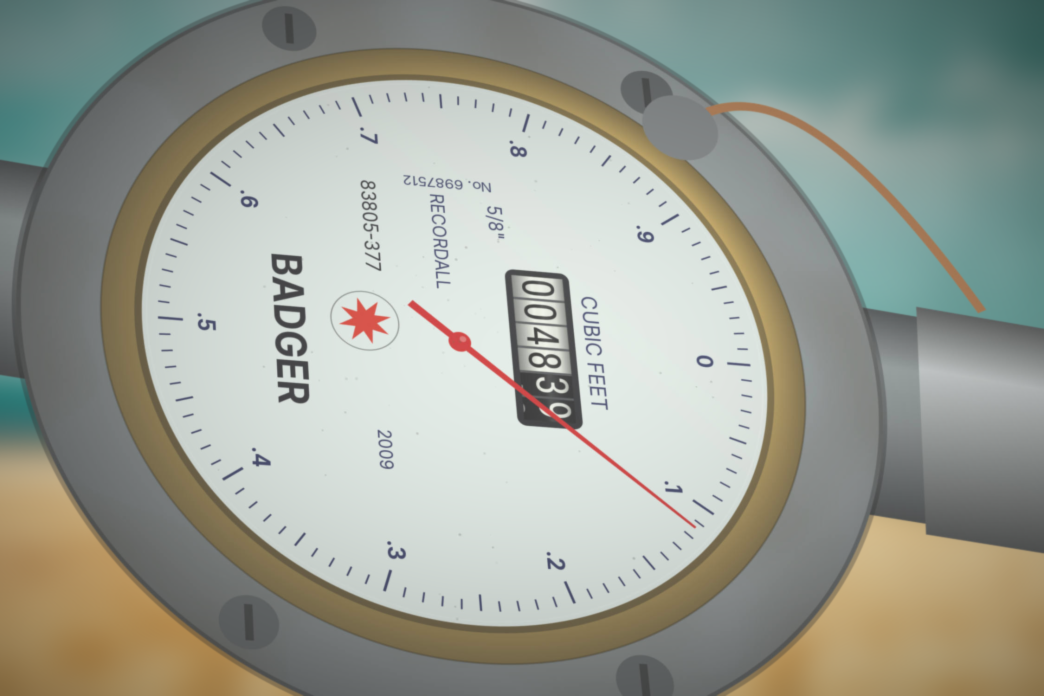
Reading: 4839.11; ft³
